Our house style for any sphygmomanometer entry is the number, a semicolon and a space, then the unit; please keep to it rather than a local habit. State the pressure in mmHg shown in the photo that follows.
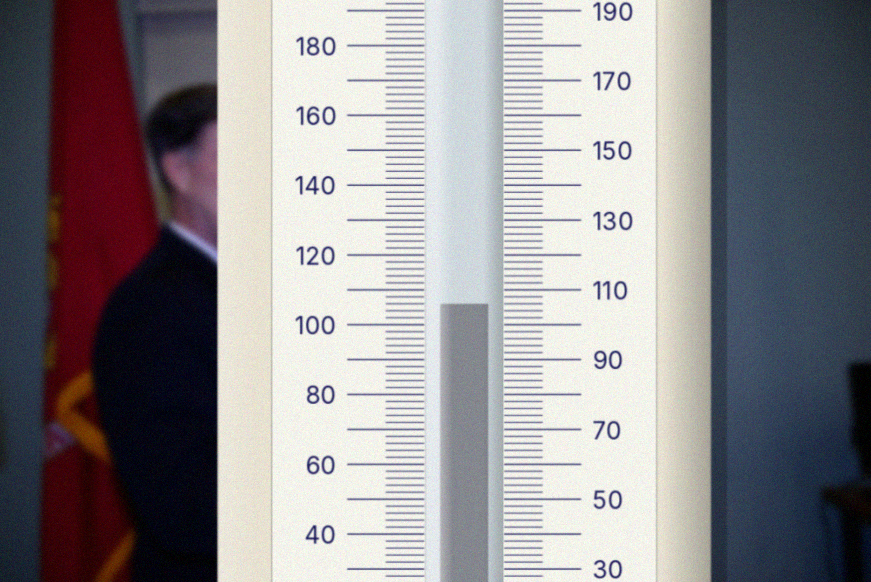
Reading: 106; mmHg
